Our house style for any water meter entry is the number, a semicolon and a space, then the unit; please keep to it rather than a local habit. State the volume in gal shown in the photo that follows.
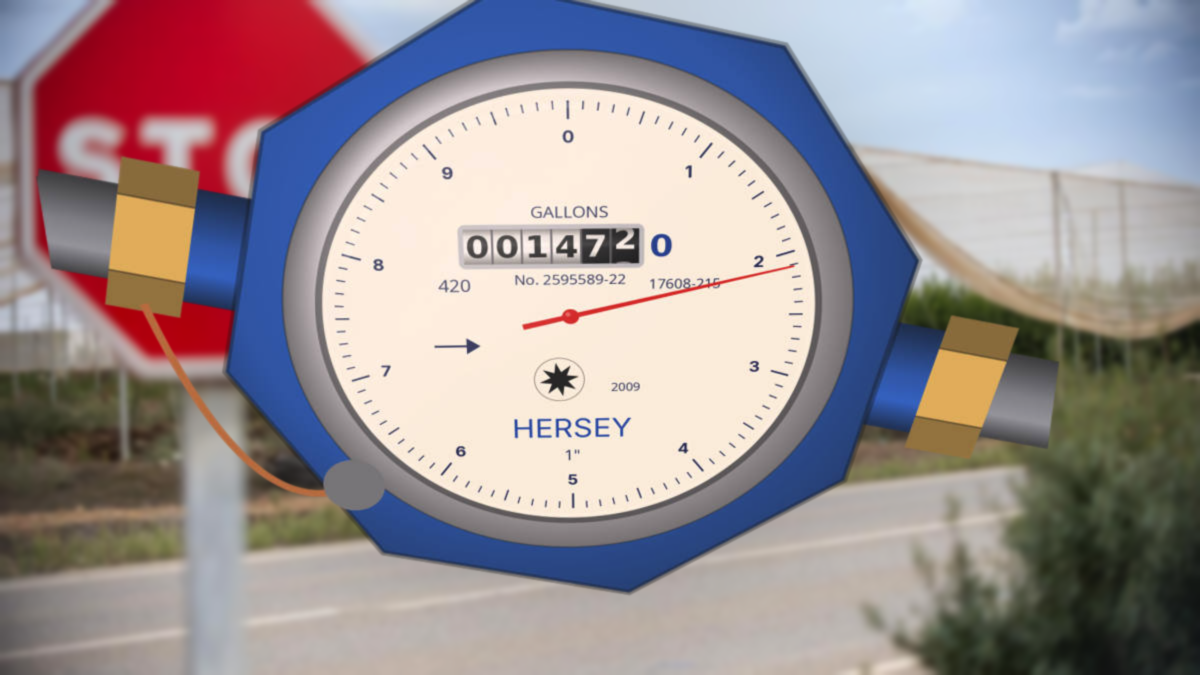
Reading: 14722.1; gal
